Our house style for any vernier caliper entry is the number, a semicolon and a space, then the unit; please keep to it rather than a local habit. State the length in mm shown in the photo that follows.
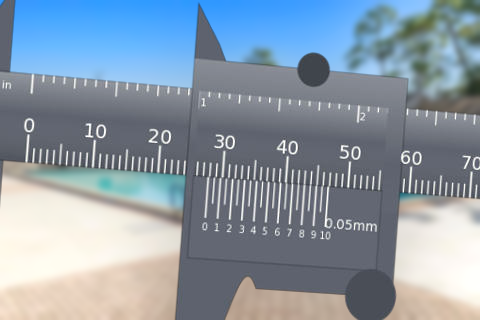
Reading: 27.8; mm
